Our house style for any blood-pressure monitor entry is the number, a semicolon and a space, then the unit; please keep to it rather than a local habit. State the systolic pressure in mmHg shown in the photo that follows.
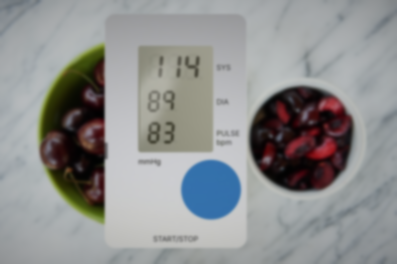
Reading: 114; mmHg
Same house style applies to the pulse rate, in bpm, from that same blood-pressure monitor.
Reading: 83; bpm
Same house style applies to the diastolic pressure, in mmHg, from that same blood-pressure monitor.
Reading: 89; mmHg
